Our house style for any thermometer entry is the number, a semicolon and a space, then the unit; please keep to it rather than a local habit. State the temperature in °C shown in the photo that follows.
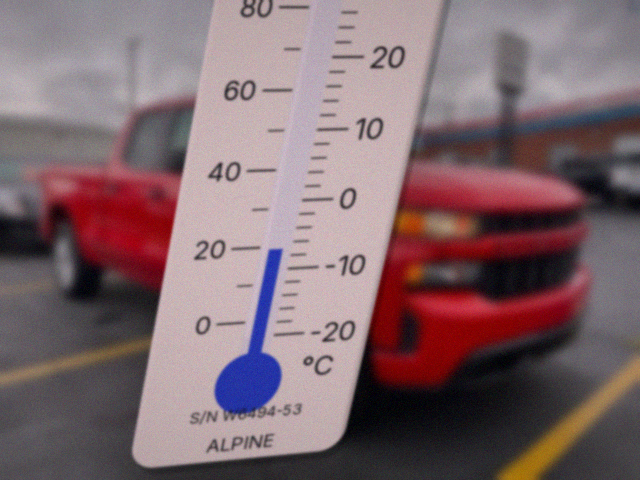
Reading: -7; °C
